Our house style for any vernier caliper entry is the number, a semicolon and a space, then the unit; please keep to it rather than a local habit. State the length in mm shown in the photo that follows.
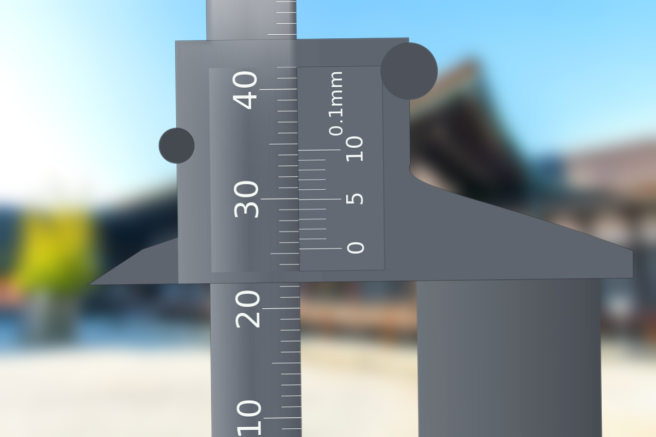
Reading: 25.4; mm
